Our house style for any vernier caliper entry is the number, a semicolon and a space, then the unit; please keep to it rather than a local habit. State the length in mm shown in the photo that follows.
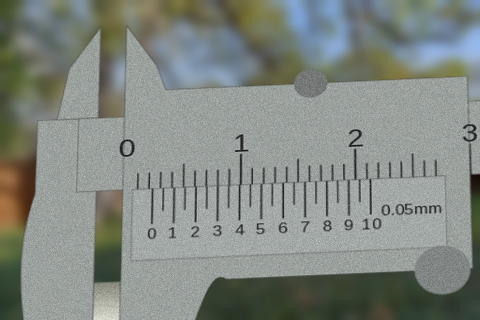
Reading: 2.3; mm
